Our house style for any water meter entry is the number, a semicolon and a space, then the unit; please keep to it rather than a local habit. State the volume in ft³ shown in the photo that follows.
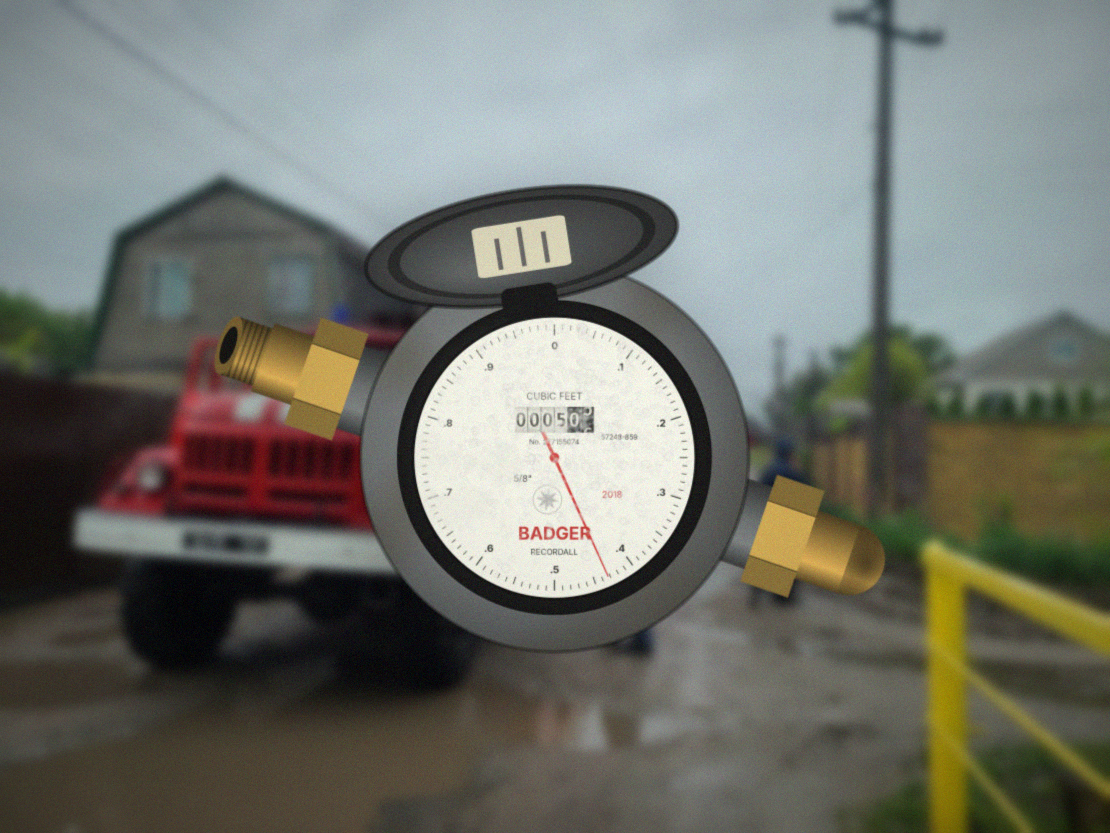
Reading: 505.43; ft³
